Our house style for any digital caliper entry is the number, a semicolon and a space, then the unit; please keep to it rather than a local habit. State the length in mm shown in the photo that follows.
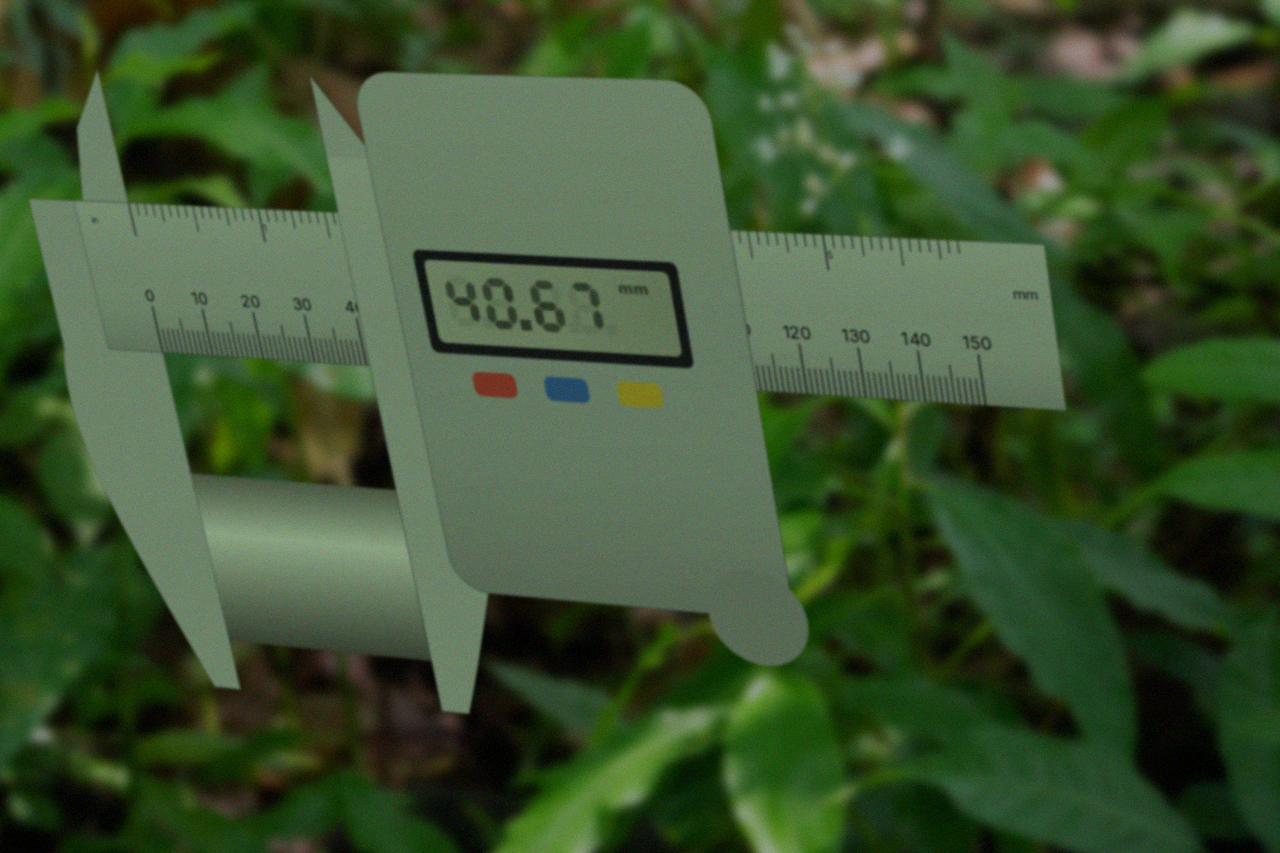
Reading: 40.67; mm
